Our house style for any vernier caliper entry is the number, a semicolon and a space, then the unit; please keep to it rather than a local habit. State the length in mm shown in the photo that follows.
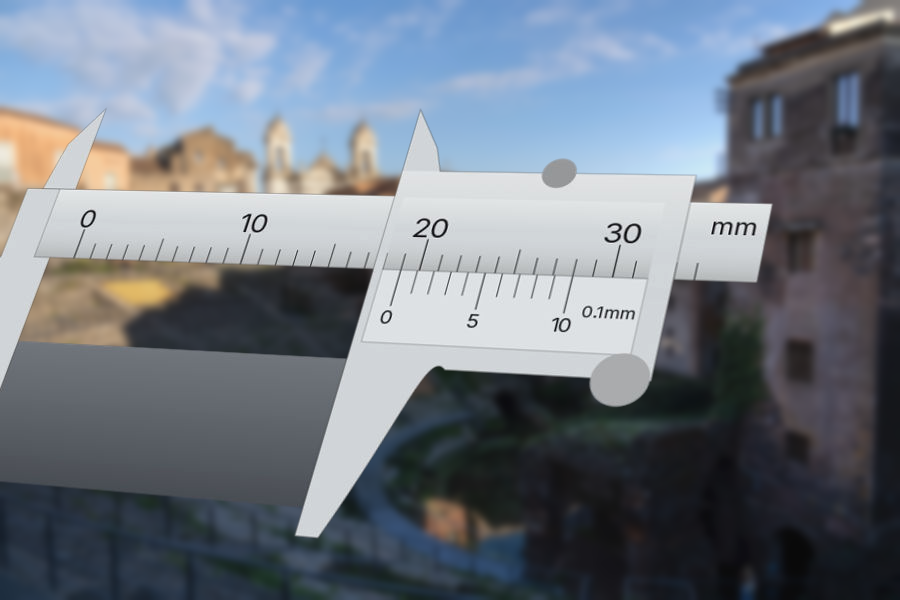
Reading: 19.0; mm
